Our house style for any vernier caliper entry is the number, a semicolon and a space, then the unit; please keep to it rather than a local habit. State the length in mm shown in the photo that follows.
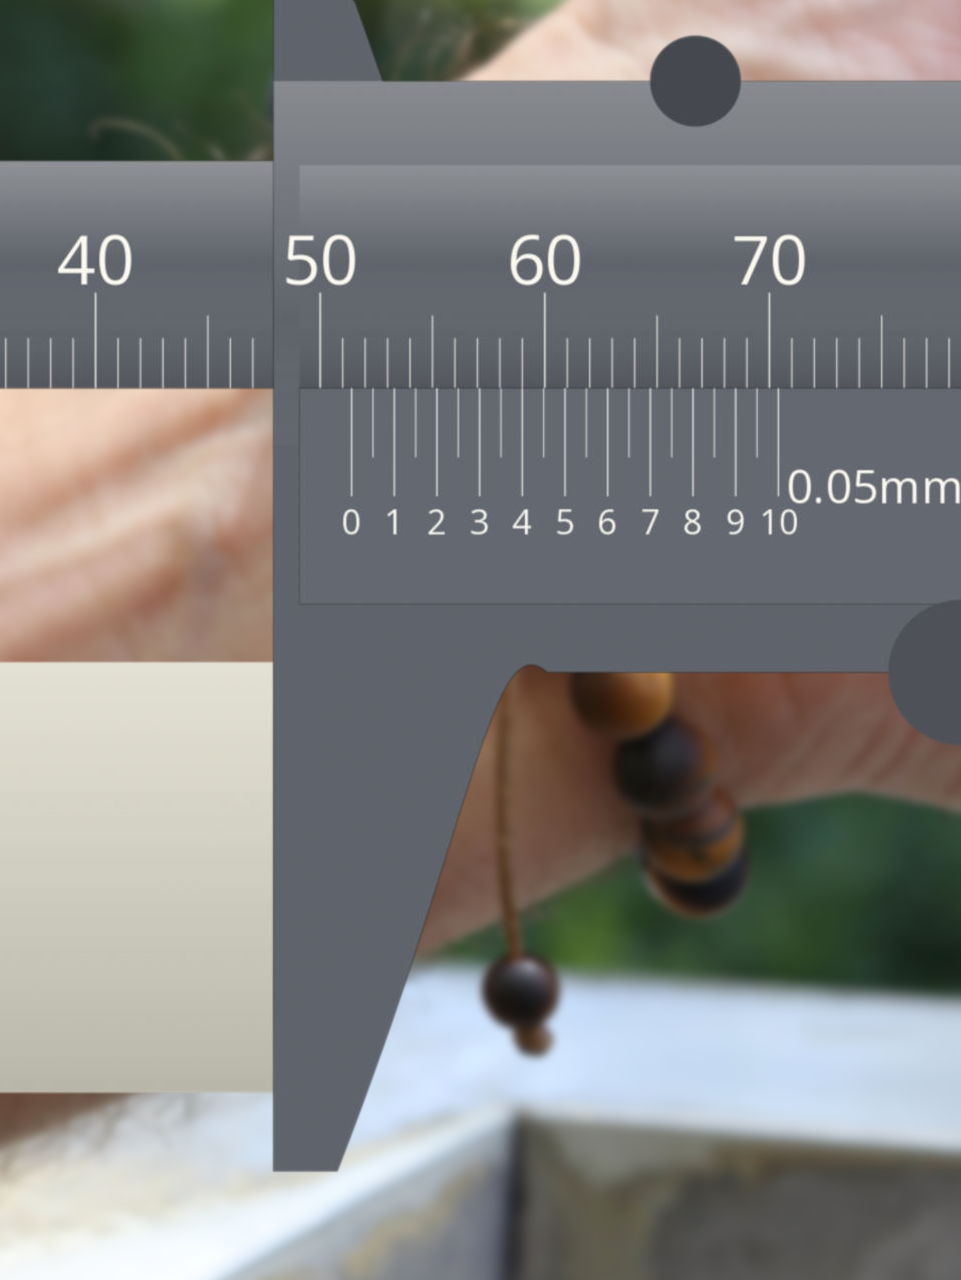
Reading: 51.4; mm
